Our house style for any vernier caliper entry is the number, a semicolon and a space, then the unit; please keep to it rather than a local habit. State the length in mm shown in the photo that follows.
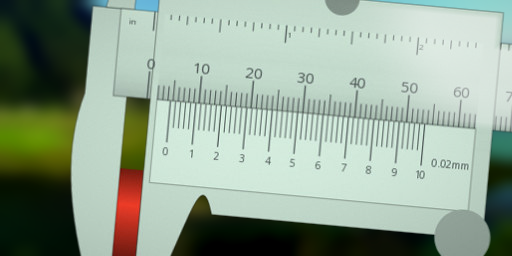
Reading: 4.5; mm
